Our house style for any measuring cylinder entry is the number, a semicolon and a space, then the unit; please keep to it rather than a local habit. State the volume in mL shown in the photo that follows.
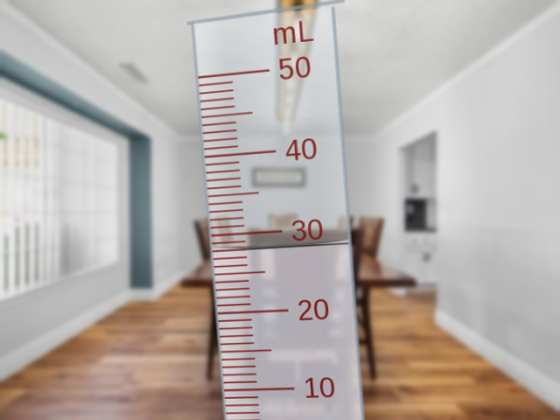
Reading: 28; mL
